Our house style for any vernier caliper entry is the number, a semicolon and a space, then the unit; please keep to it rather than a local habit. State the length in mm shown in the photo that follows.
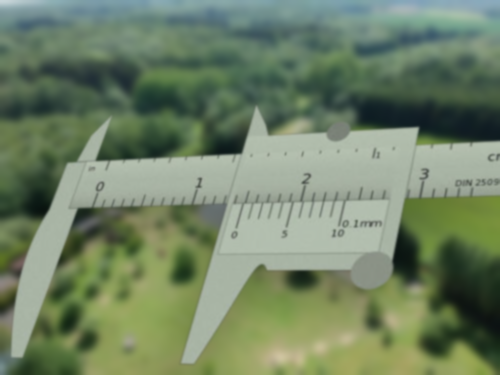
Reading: 14.8; mm
